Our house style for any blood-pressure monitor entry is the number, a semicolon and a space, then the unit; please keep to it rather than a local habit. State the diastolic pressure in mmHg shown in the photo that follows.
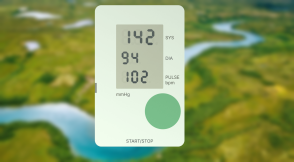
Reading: 94; mmHg
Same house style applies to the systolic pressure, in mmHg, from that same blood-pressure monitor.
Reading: 142; mmHg
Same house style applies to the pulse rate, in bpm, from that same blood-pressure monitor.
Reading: 102; bpm
